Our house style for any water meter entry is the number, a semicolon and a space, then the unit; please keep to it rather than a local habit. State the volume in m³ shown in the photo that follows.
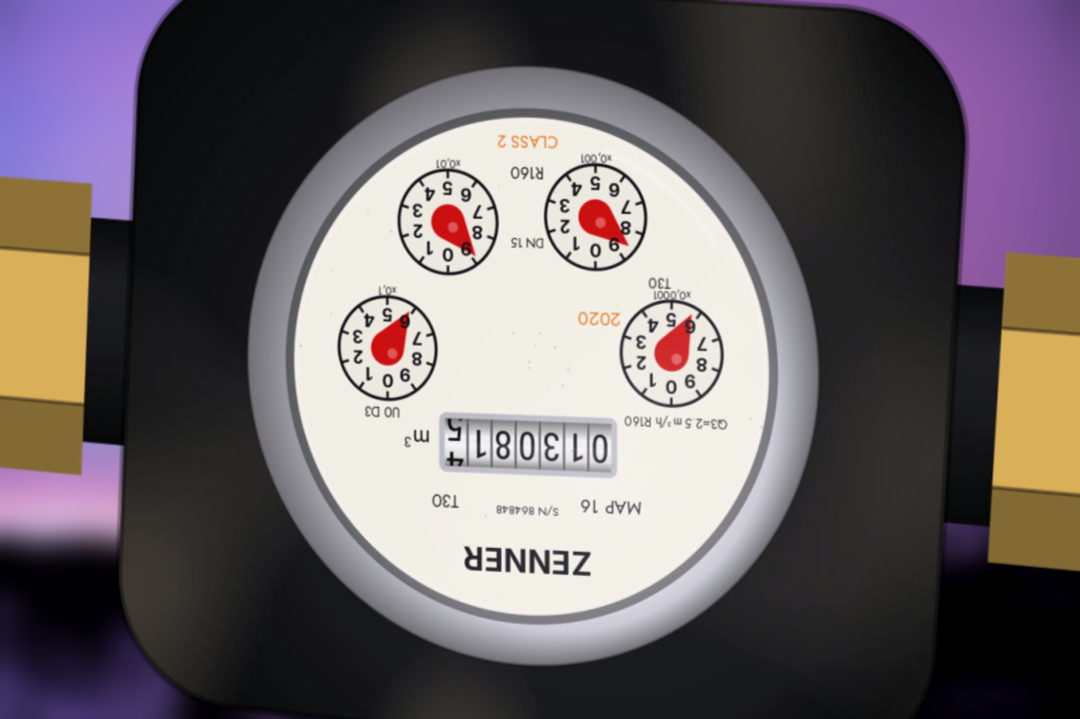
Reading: 130814.5885; m³
